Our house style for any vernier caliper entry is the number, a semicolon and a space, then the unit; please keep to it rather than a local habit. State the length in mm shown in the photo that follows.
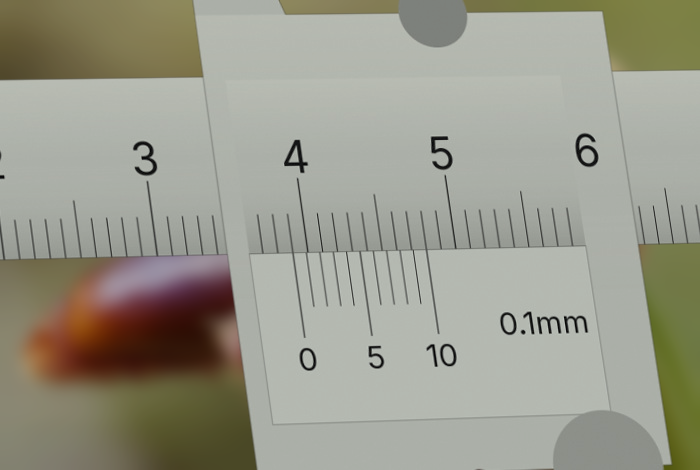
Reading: 39.0; mm
